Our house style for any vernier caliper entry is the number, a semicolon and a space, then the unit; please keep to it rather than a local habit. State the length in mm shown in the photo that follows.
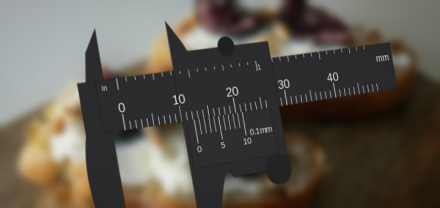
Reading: 12.2; mm
